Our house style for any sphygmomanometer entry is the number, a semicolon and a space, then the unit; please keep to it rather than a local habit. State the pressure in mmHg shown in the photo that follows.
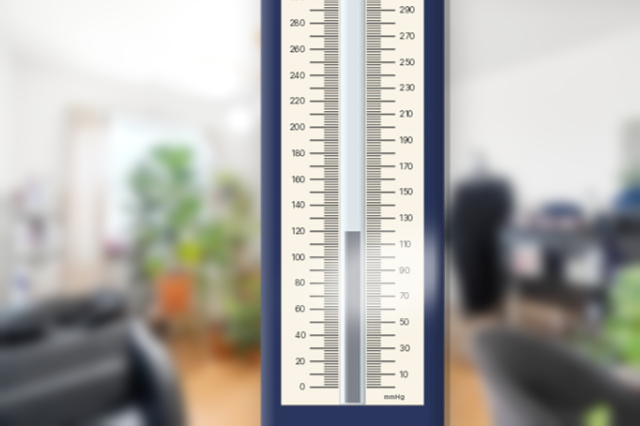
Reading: 120; mmHg
